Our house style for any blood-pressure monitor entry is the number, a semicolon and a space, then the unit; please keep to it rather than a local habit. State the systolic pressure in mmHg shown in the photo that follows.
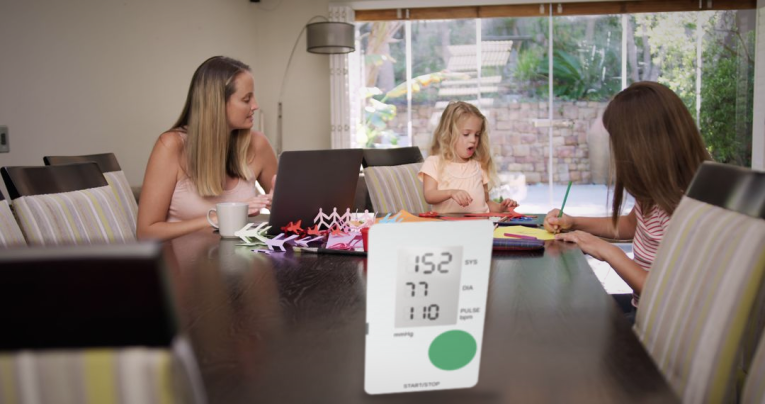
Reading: 152; mmHg
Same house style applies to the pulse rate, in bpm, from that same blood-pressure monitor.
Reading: 110; bpm
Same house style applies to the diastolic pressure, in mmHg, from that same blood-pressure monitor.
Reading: 77; mmHg
